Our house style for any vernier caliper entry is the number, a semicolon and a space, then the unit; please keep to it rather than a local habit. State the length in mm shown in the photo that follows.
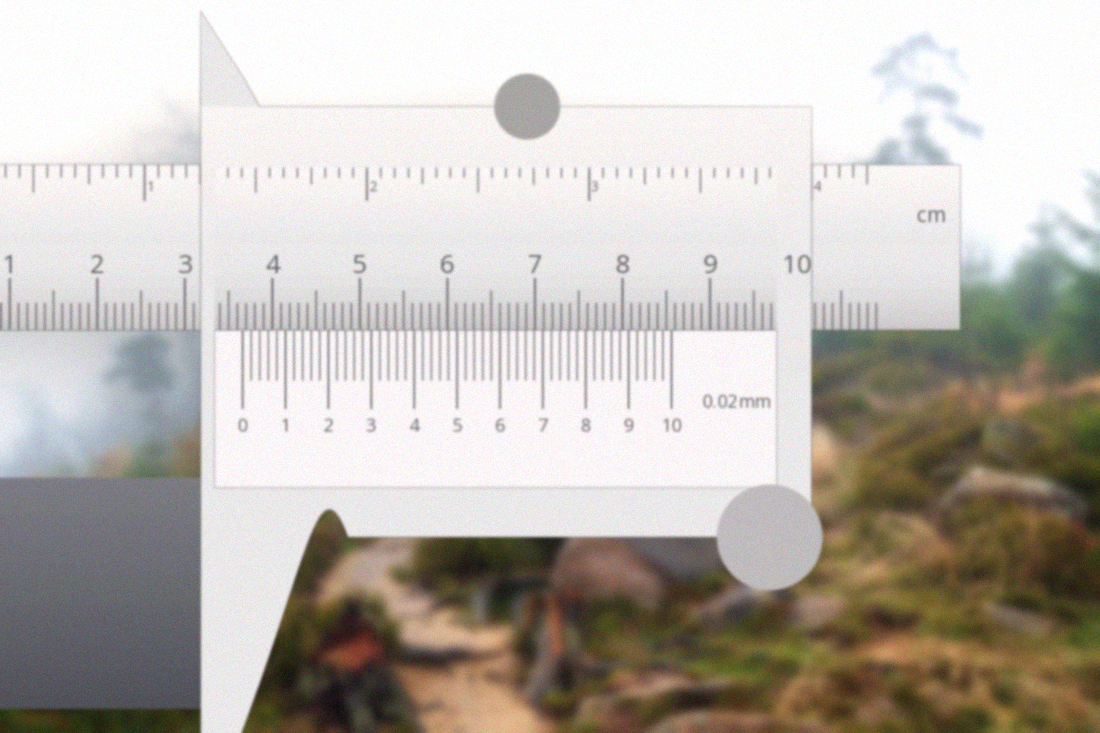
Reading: 36.6; mm
